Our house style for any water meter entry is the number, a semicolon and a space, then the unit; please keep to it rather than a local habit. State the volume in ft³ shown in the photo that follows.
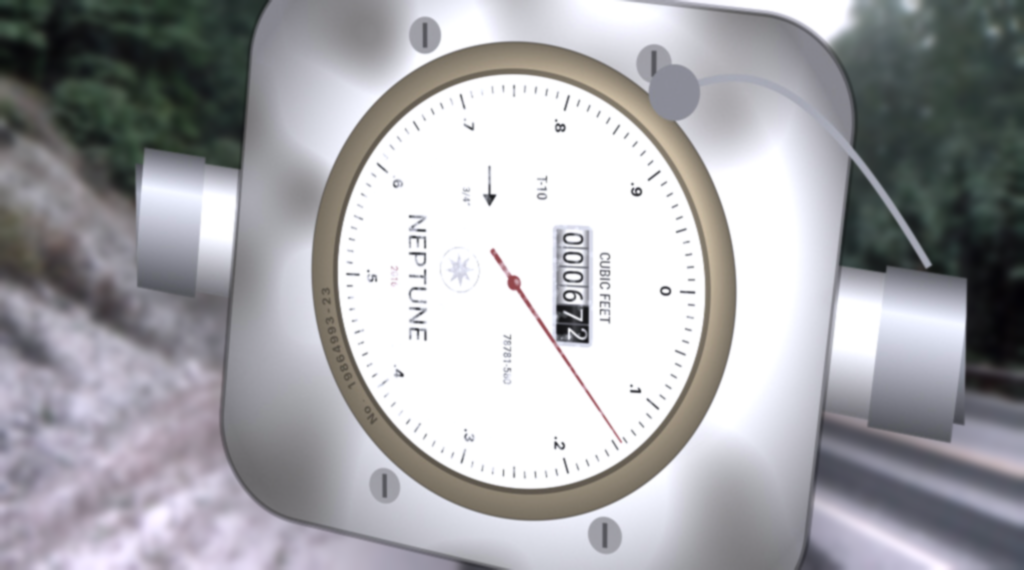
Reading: 672.14; ft³
